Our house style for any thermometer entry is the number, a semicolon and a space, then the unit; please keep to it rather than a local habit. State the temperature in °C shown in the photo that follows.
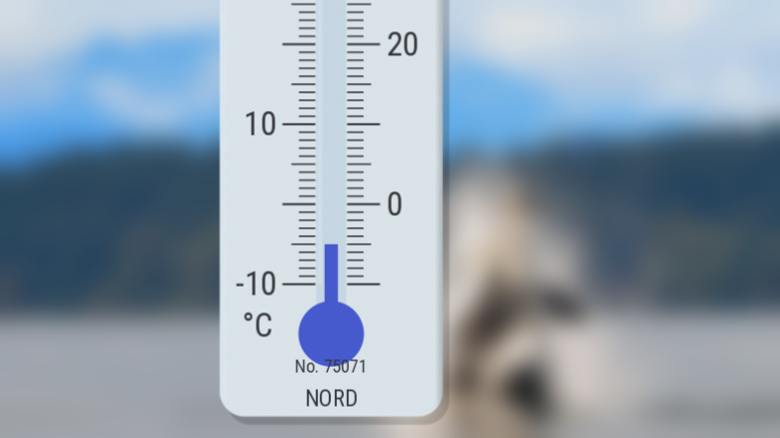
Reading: -5; °C
